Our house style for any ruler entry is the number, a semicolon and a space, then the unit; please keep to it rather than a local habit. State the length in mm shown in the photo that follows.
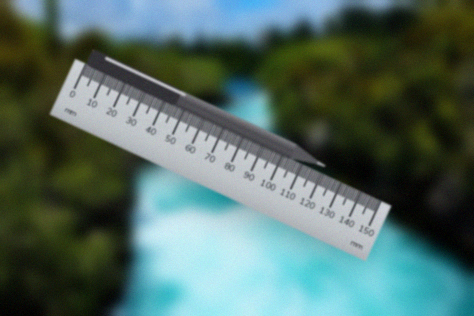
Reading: 120; mm
